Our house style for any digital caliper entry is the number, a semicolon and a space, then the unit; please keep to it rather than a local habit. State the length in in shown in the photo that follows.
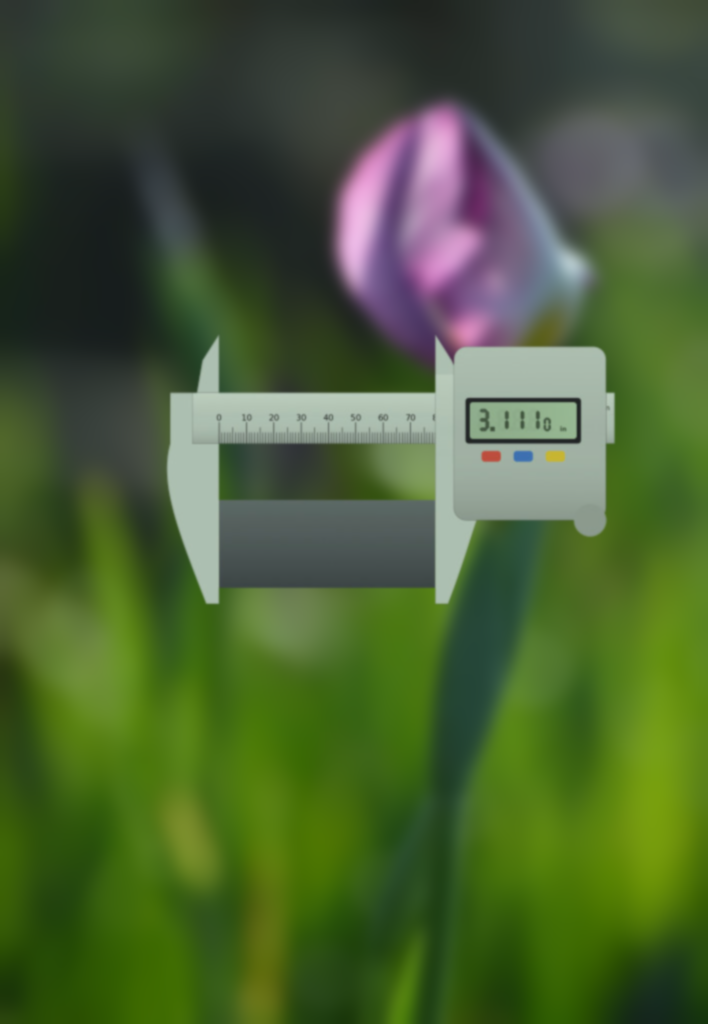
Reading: 3.1110; in
